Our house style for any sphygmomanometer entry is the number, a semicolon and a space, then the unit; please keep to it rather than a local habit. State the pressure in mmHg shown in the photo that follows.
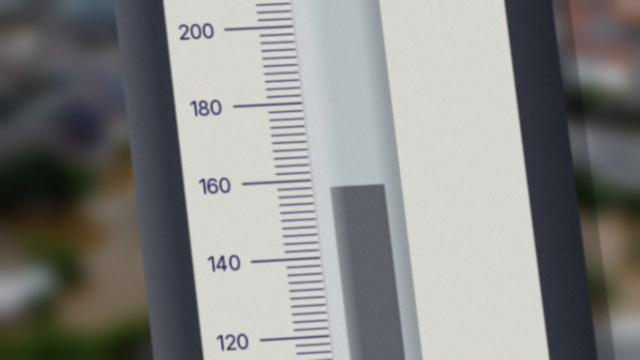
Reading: 158; mmHg
